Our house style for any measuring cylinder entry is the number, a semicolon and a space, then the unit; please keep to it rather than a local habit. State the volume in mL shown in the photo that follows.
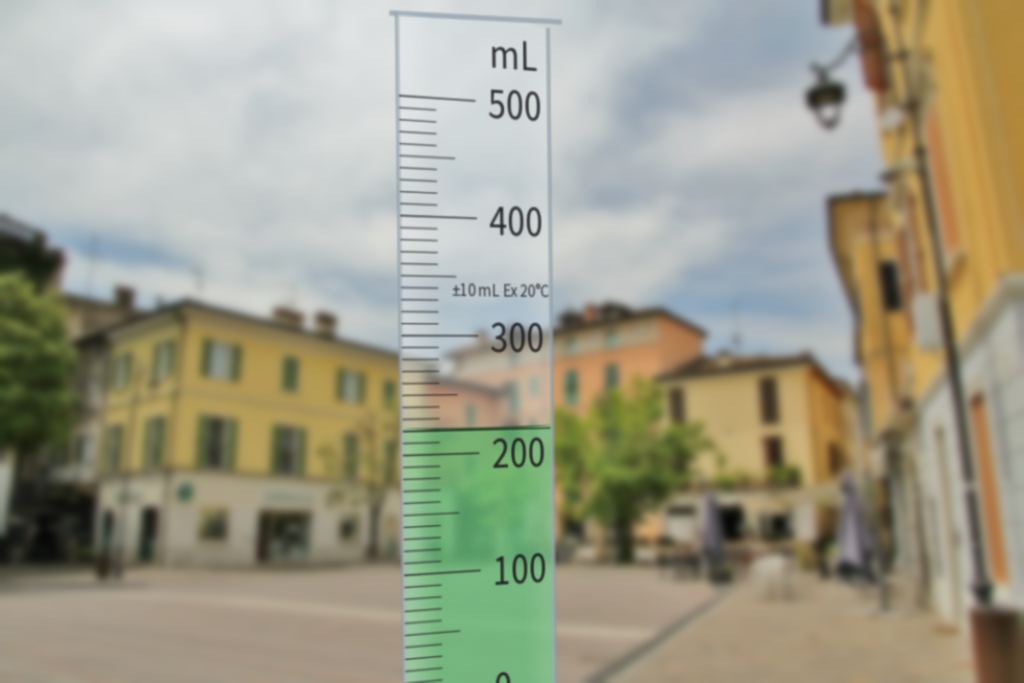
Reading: 220; mL
